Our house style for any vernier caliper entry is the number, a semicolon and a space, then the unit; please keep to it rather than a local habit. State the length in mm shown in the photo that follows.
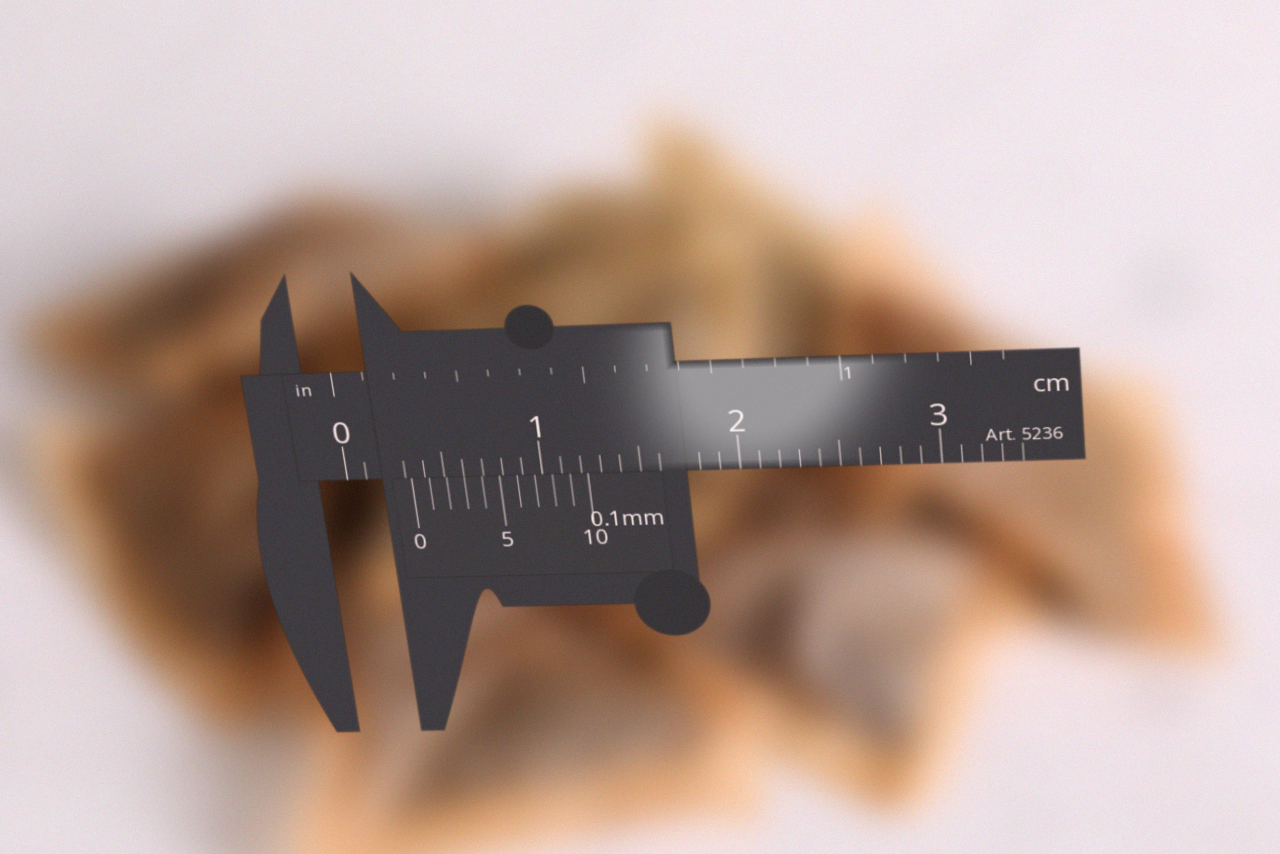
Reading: 3.3; mm
